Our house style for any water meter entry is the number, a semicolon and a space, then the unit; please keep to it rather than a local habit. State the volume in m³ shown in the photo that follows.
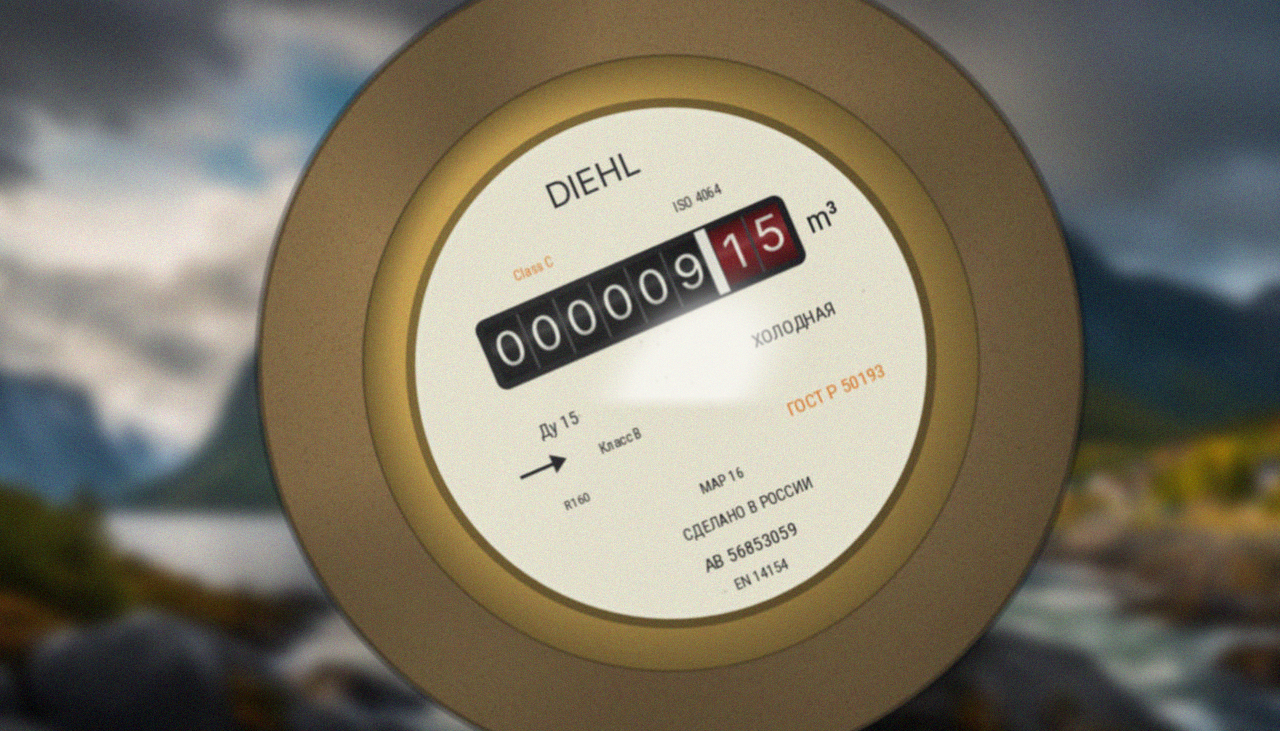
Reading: 9.15; m³
